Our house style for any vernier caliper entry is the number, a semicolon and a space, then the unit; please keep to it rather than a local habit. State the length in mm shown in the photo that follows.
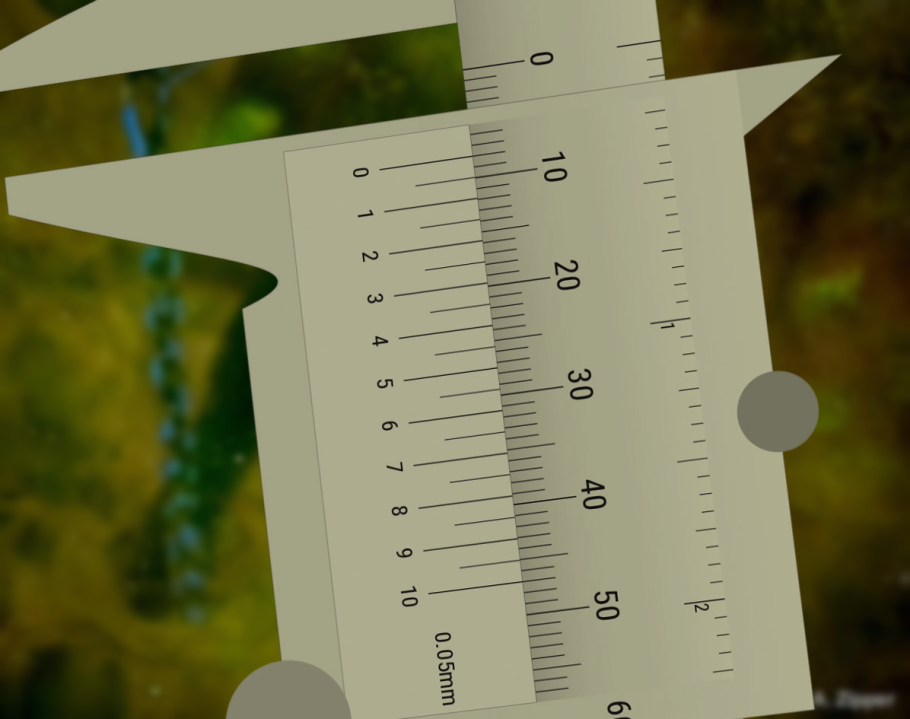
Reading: 8.0; mm
